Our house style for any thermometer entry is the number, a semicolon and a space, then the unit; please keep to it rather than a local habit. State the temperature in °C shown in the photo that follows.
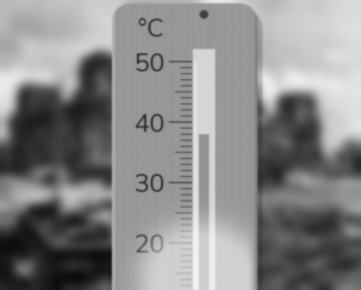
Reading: 38; °C
